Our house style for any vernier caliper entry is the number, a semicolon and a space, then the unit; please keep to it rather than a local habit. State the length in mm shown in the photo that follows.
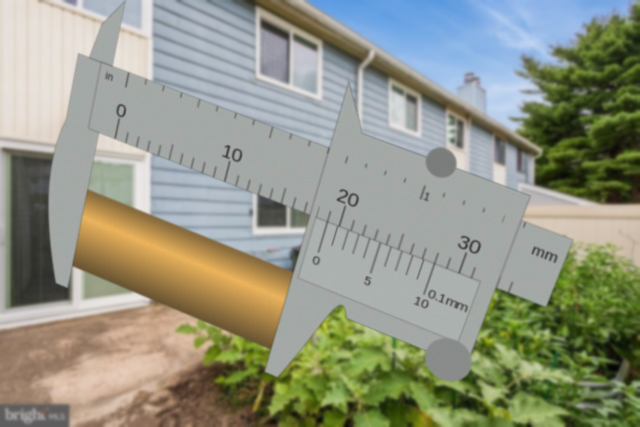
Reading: 19.0; mm
